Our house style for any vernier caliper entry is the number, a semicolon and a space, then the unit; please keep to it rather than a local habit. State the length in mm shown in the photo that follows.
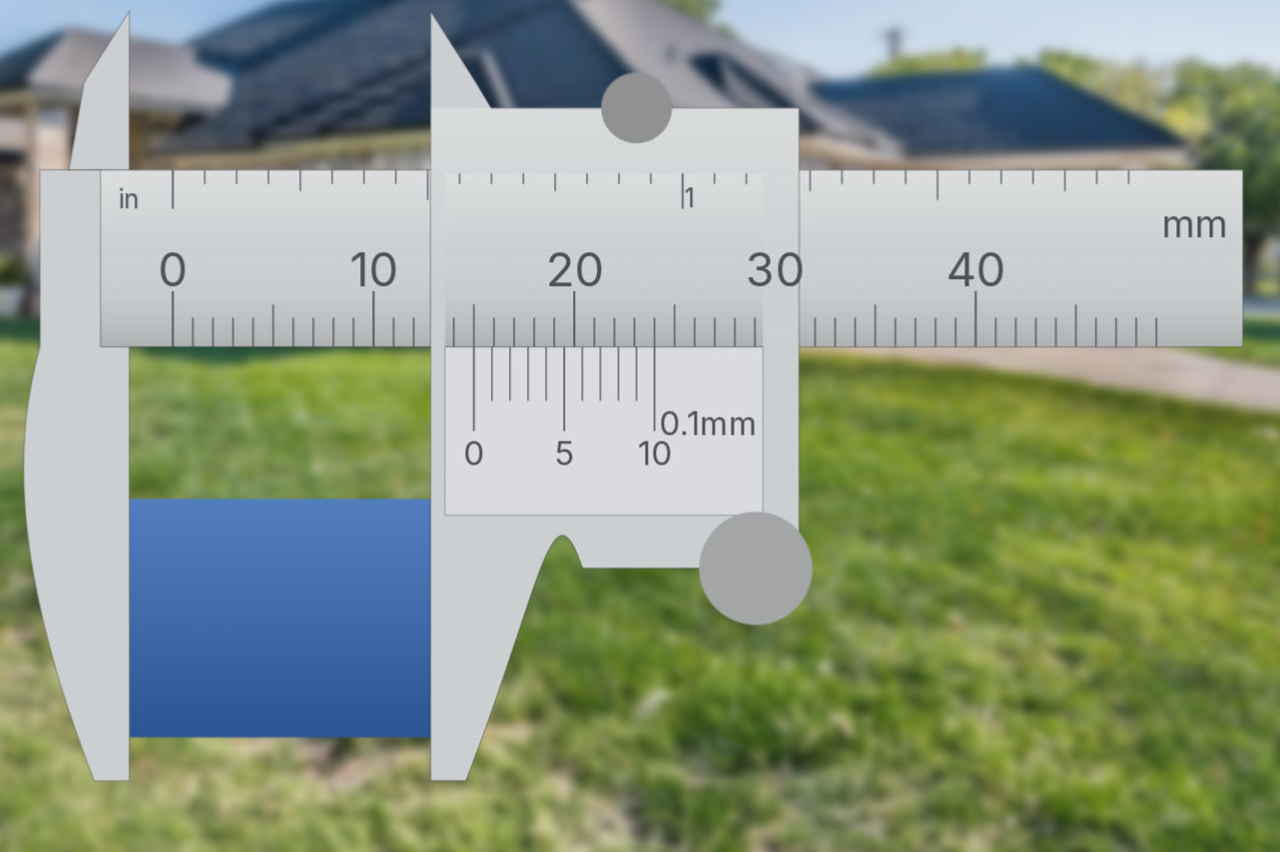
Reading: 15.0; mm
